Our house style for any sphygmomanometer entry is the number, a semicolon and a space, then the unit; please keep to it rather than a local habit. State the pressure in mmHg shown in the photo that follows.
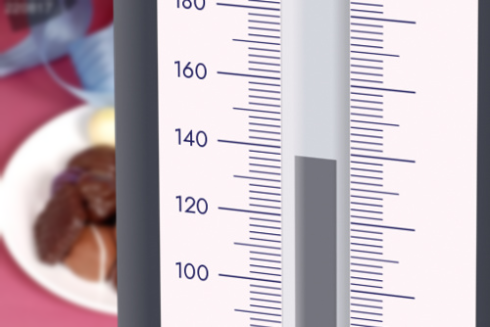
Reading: 138; mmHg
